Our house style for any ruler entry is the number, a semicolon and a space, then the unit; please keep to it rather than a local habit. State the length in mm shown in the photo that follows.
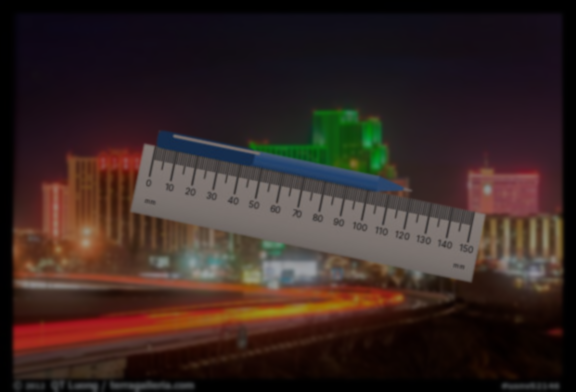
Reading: 120; mm
